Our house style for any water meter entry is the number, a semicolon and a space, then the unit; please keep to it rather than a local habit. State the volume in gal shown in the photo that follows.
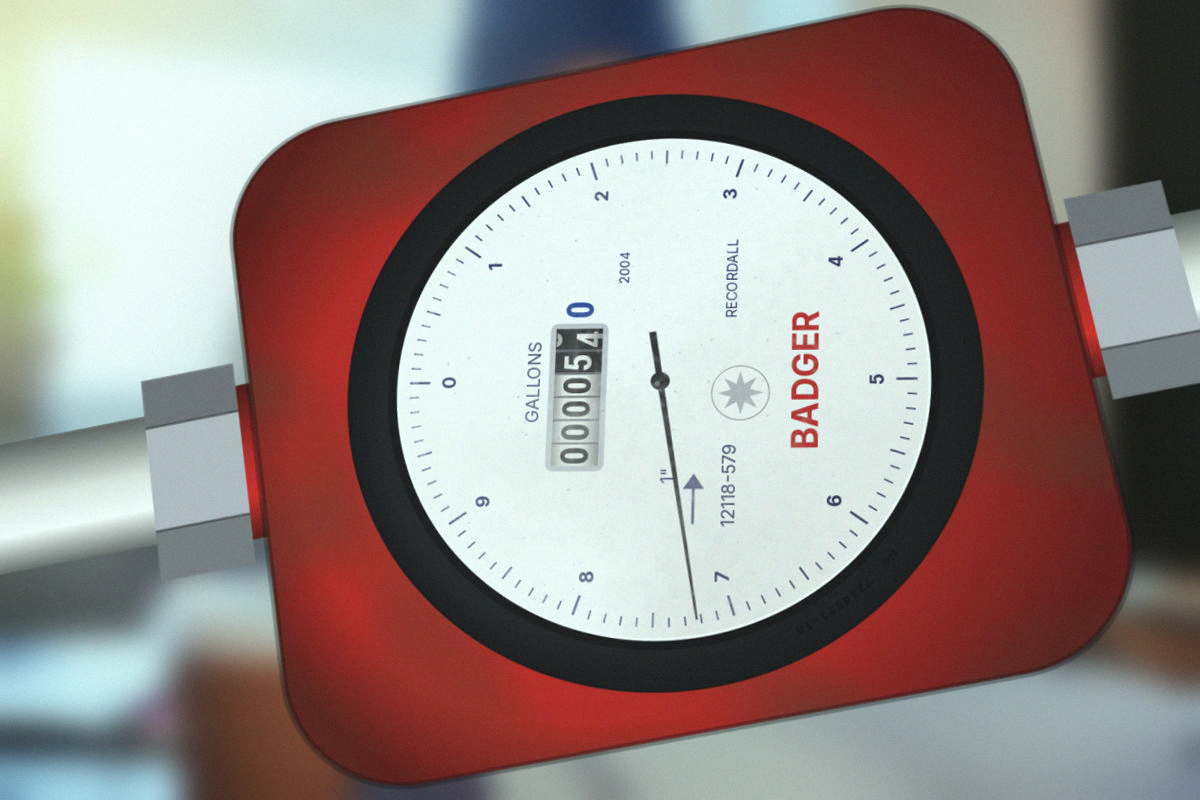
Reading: 537.2; gal
